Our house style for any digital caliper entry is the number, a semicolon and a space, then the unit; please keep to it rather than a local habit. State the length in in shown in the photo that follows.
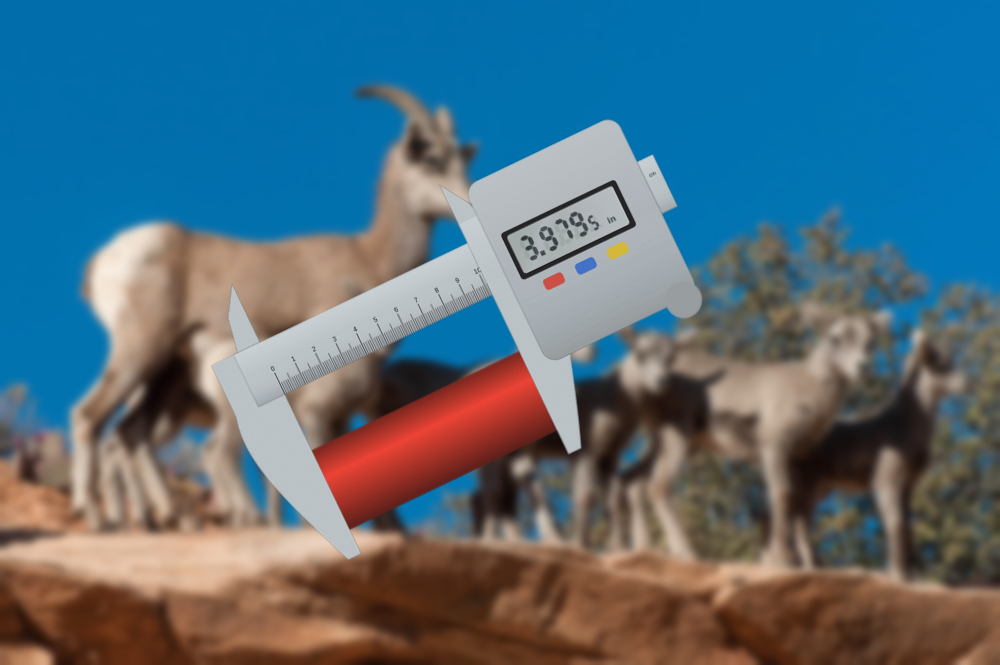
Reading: 3.9795; in
